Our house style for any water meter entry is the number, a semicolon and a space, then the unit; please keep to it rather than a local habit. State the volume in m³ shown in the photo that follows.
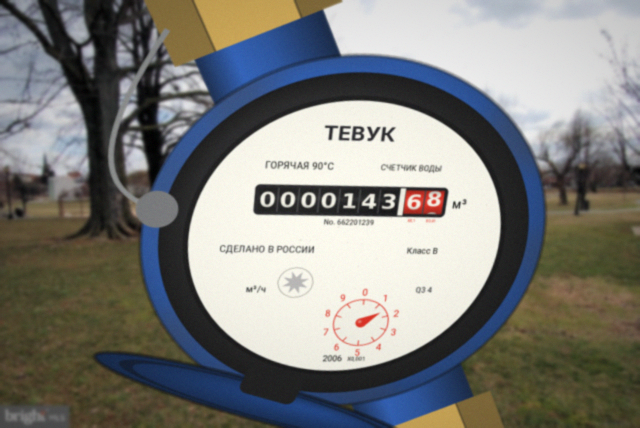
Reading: 143.681; m³
